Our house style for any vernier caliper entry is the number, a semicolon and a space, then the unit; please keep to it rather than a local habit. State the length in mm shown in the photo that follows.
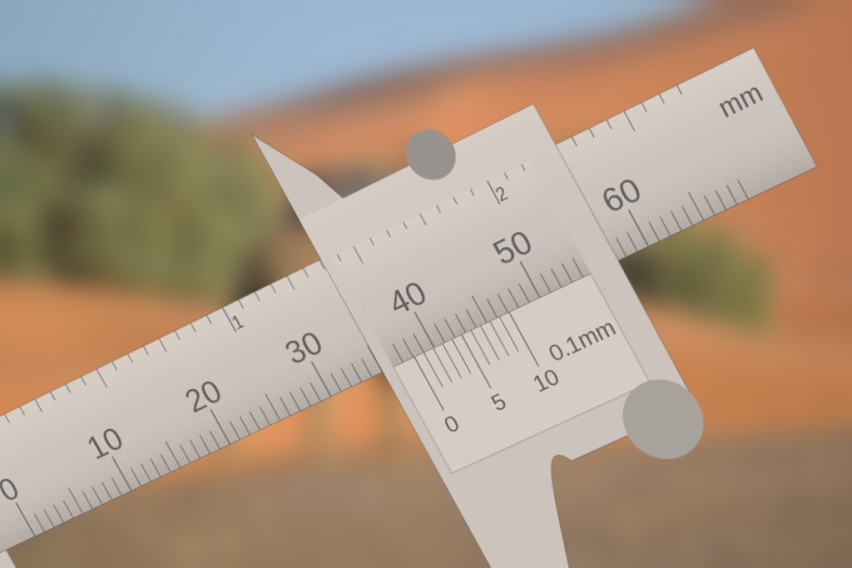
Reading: 38.1; mm
